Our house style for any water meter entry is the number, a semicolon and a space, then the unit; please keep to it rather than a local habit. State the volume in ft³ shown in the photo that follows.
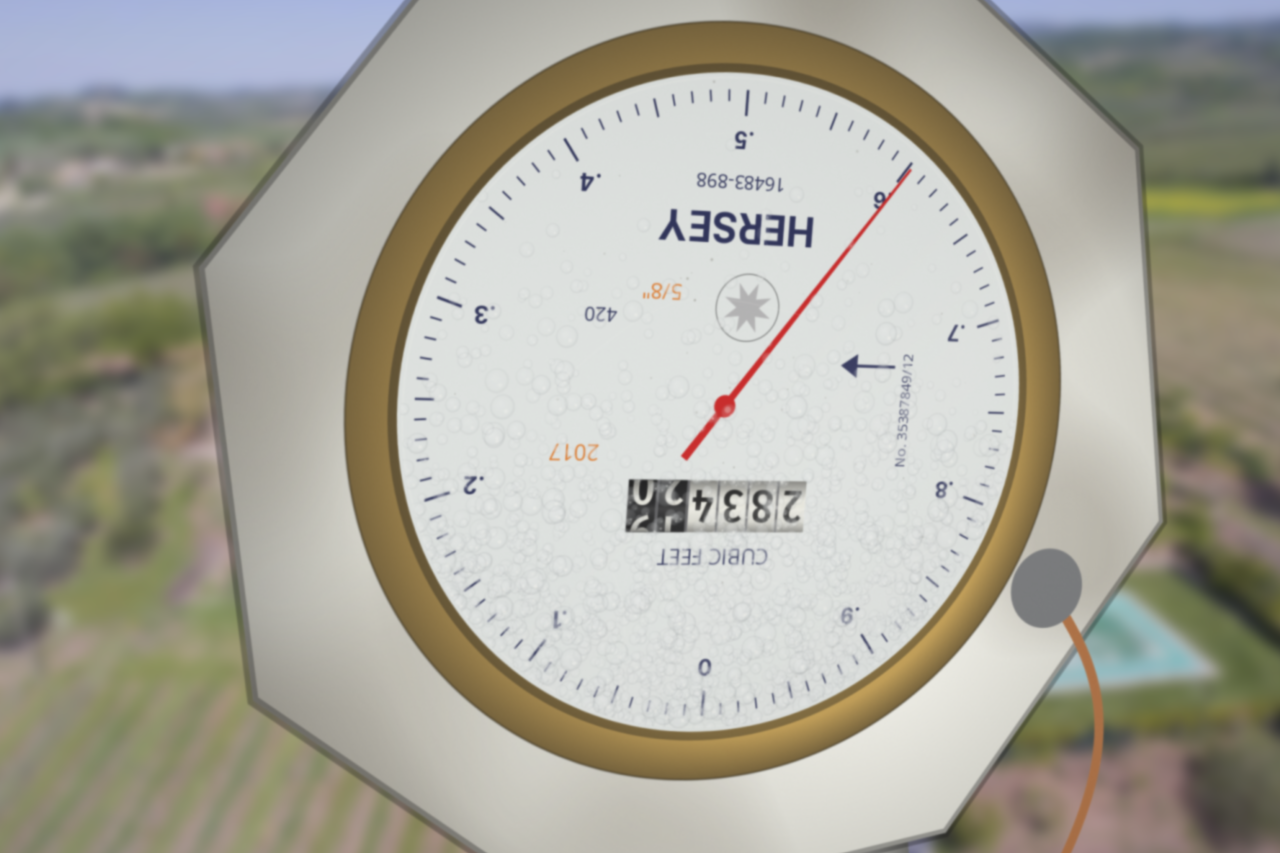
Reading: 283419.60; ft³
